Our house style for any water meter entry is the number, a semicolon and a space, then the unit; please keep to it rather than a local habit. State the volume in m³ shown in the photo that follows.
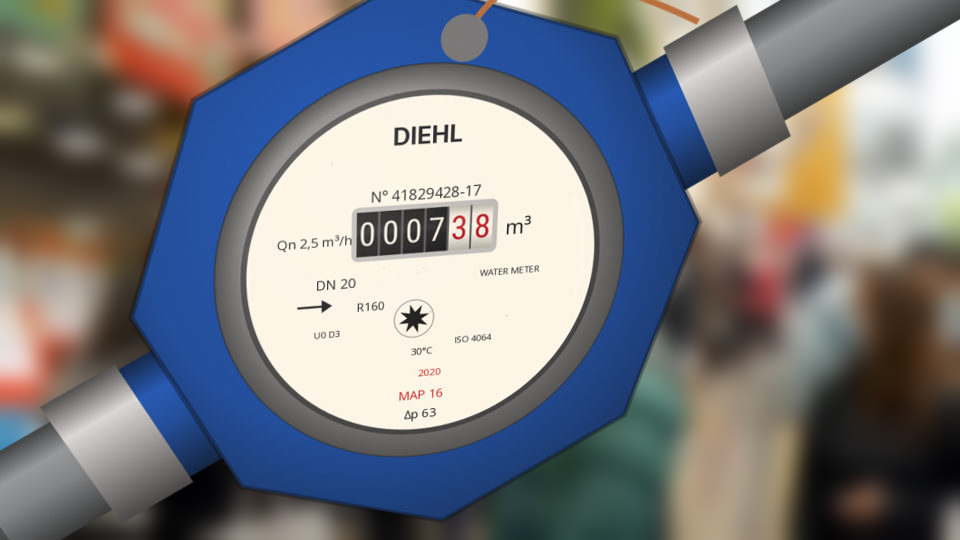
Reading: 7.38; m³
